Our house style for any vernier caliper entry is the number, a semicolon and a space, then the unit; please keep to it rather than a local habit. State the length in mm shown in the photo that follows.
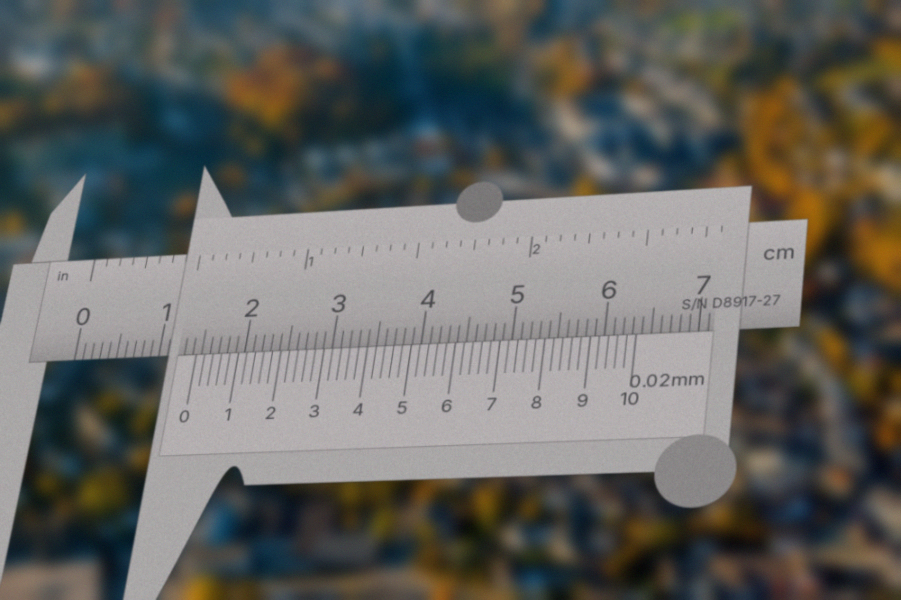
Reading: 14.4; mm
